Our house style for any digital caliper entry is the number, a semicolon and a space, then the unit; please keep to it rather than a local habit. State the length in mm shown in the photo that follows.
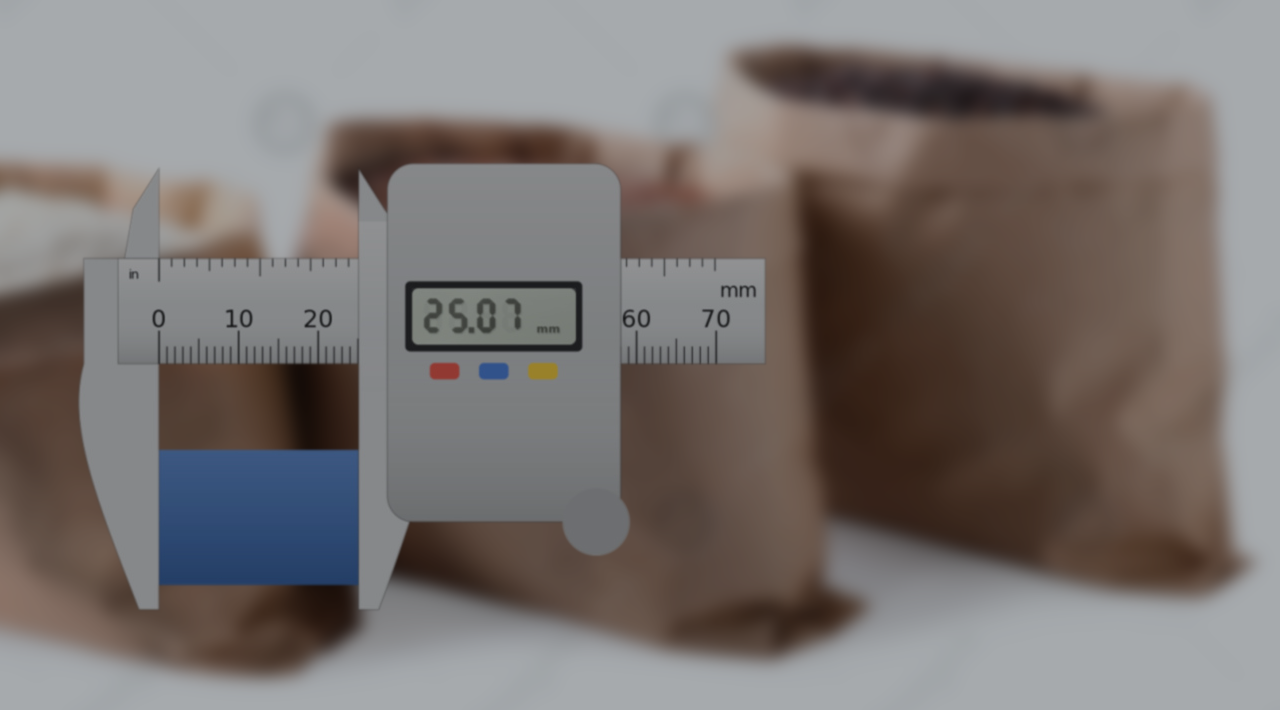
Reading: 25.07; mm
